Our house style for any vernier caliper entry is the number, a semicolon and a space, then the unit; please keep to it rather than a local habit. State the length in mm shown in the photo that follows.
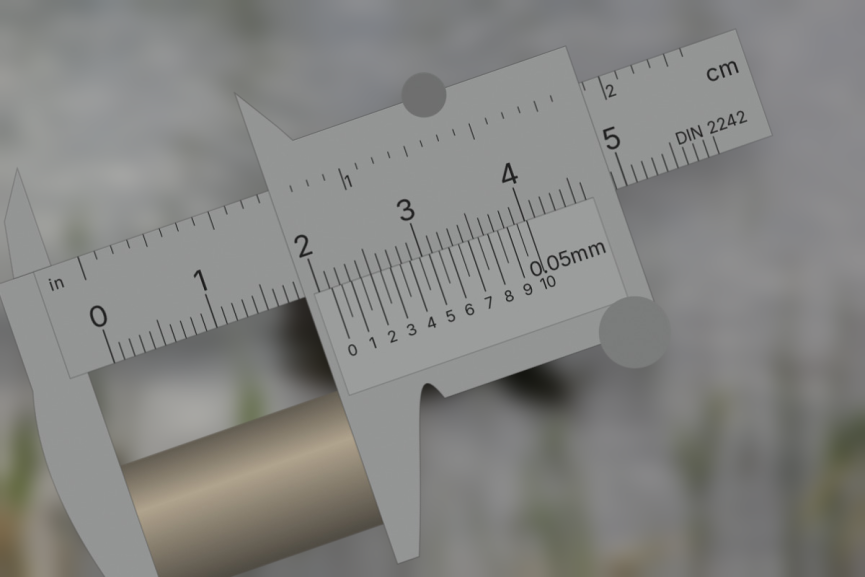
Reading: 21.2; mm
